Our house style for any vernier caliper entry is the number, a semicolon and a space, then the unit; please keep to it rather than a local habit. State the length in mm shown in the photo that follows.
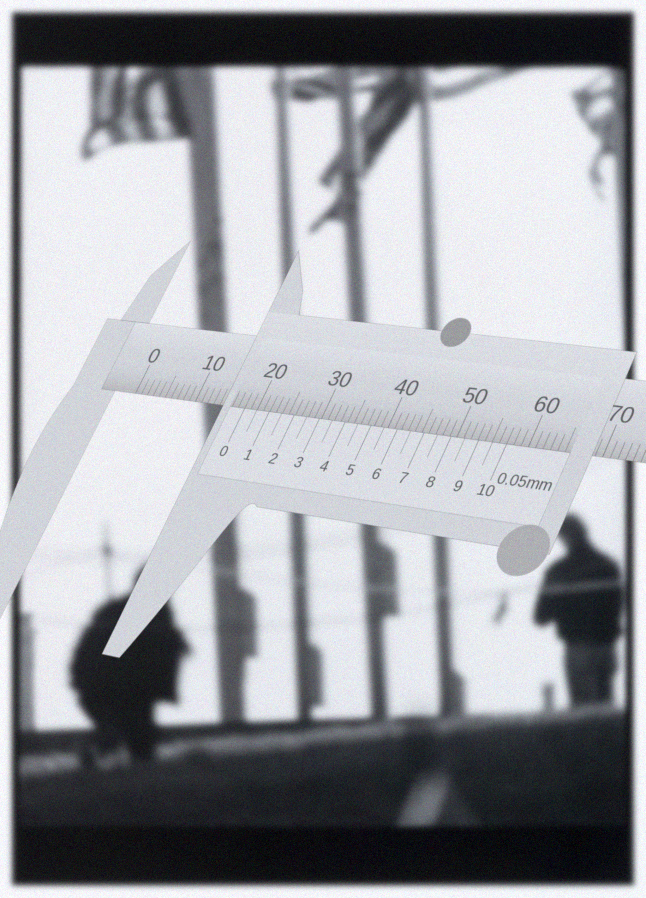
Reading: 18.0; mm
